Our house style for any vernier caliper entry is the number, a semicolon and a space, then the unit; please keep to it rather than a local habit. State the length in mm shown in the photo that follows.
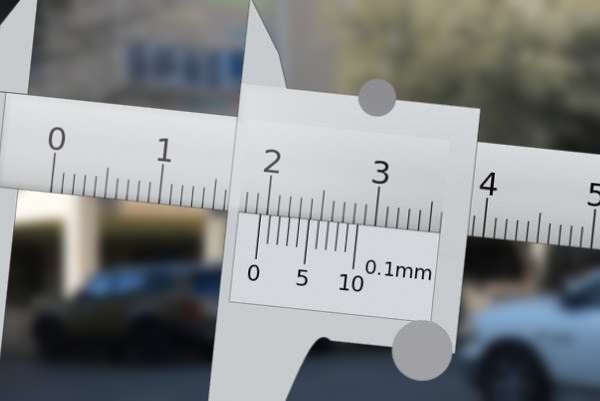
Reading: 19.4; mm
